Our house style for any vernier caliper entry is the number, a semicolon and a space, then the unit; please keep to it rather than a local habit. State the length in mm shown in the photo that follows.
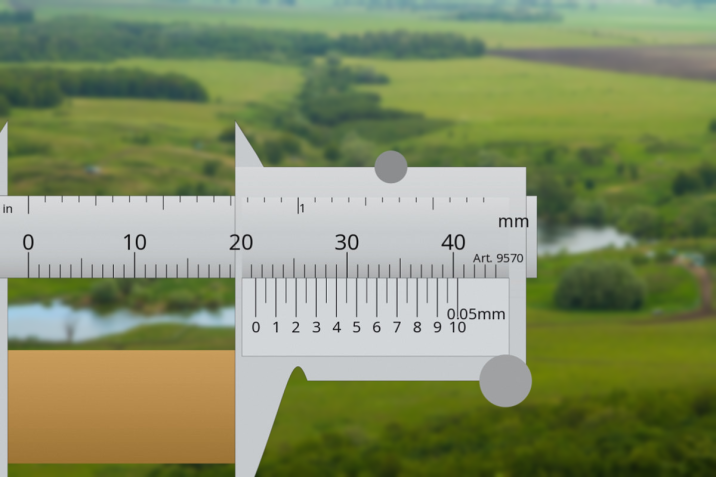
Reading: 21.4; mm
